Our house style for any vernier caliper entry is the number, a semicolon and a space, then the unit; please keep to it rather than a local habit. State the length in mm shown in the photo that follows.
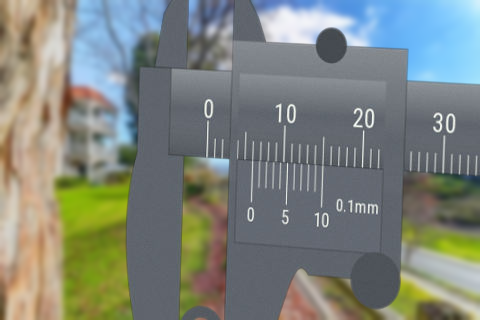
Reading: 6.0; mm
